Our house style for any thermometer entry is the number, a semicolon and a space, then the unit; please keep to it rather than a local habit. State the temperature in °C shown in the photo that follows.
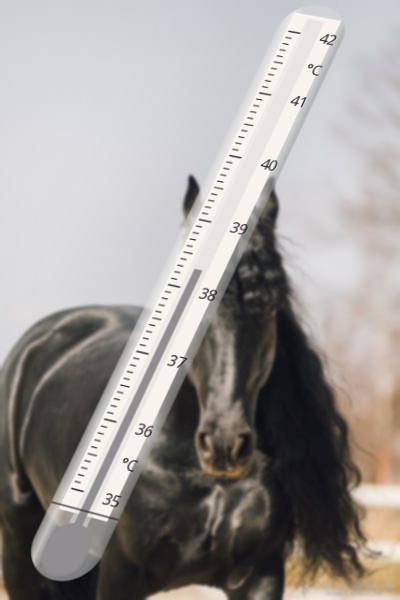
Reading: 38.3; °C
